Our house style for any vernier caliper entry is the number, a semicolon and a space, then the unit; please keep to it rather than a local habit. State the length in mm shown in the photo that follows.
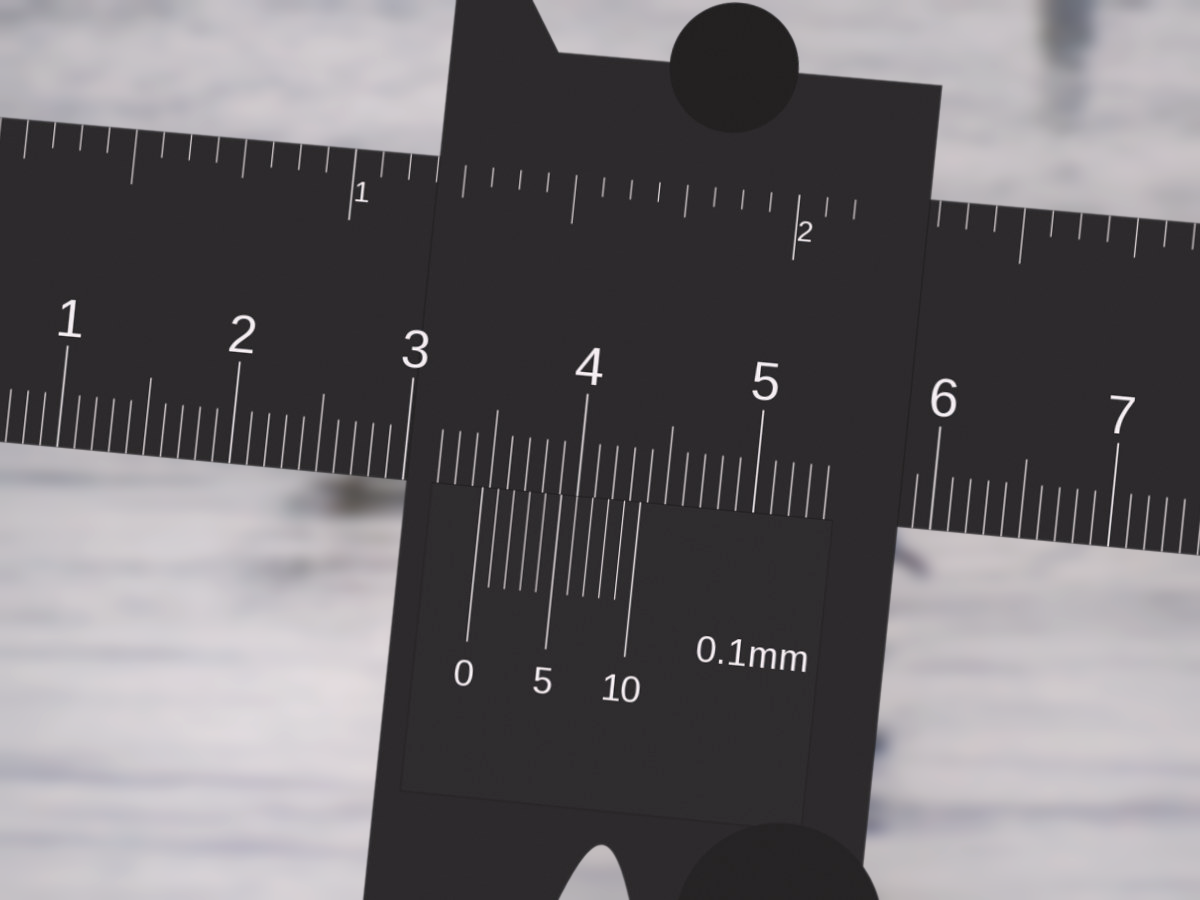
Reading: 34.6; mm
